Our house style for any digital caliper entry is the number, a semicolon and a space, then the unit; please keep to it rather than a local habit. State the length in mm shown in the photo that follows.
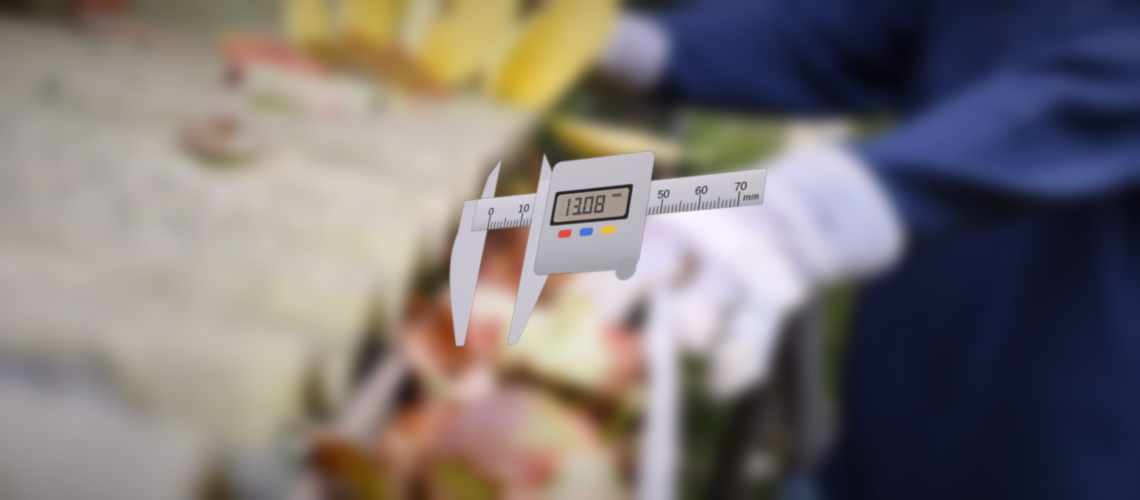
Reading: 13.08; mm
